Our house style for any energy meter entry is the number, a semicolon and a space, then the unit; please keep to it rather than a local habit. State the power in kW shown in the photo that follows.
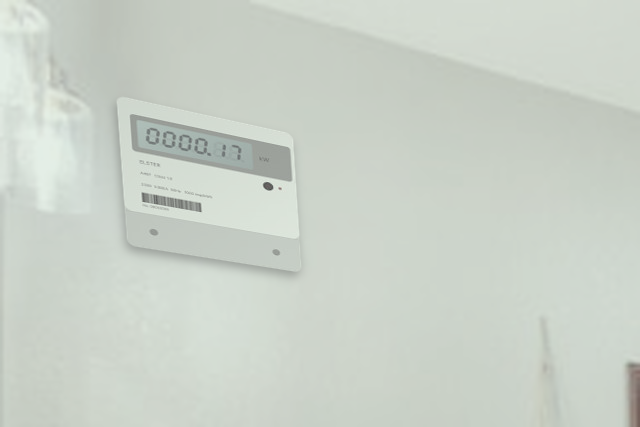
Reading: 0.17; kW
